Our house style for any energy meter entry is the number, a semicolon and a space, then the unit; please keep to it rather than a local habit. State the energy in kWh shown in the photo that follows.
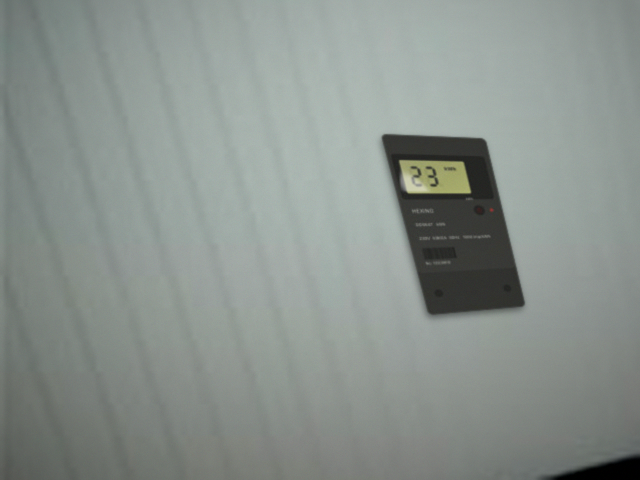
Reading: 23; kWh
